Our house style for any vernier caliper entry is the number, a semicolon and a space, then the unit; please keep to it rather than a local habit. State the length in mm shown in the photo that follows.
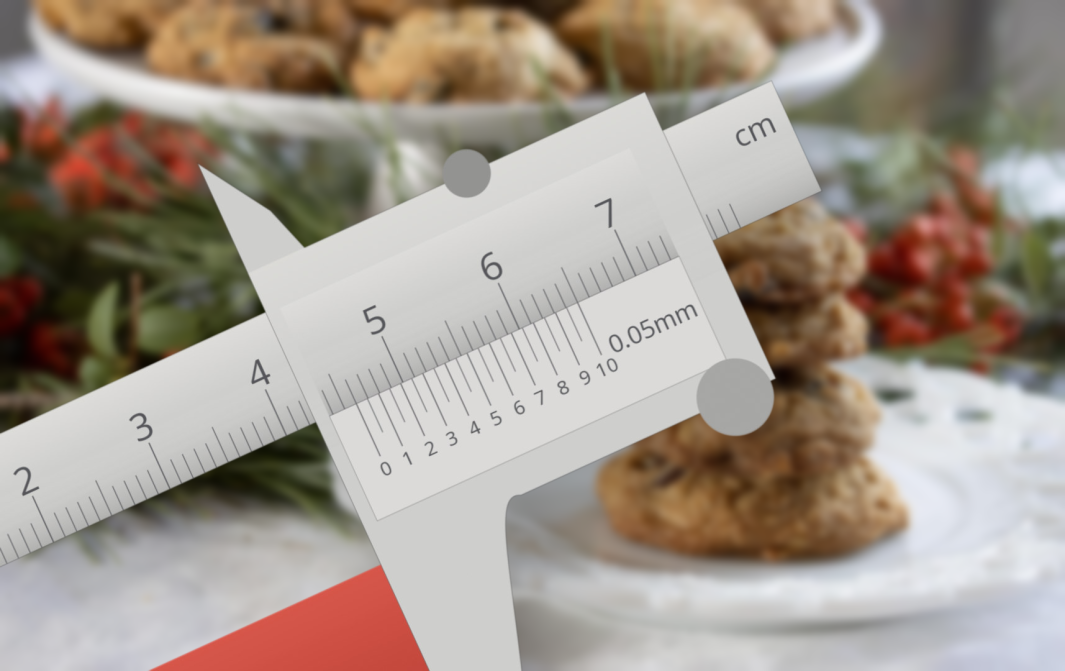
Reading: 46.0; mm
